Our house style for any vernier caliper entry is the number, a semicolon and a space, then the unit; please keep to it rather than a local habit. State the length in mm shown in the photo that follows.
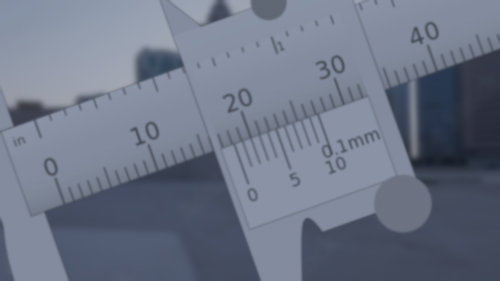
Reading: 18.2; mm
